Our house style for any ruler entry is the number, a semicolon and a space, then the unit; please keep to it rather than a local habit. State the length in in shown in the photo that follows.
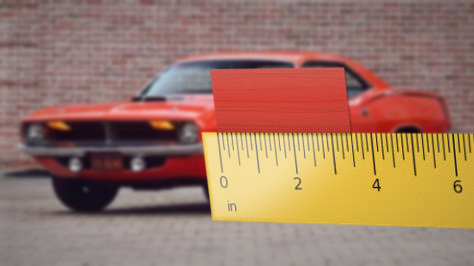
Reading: 3.5; in
